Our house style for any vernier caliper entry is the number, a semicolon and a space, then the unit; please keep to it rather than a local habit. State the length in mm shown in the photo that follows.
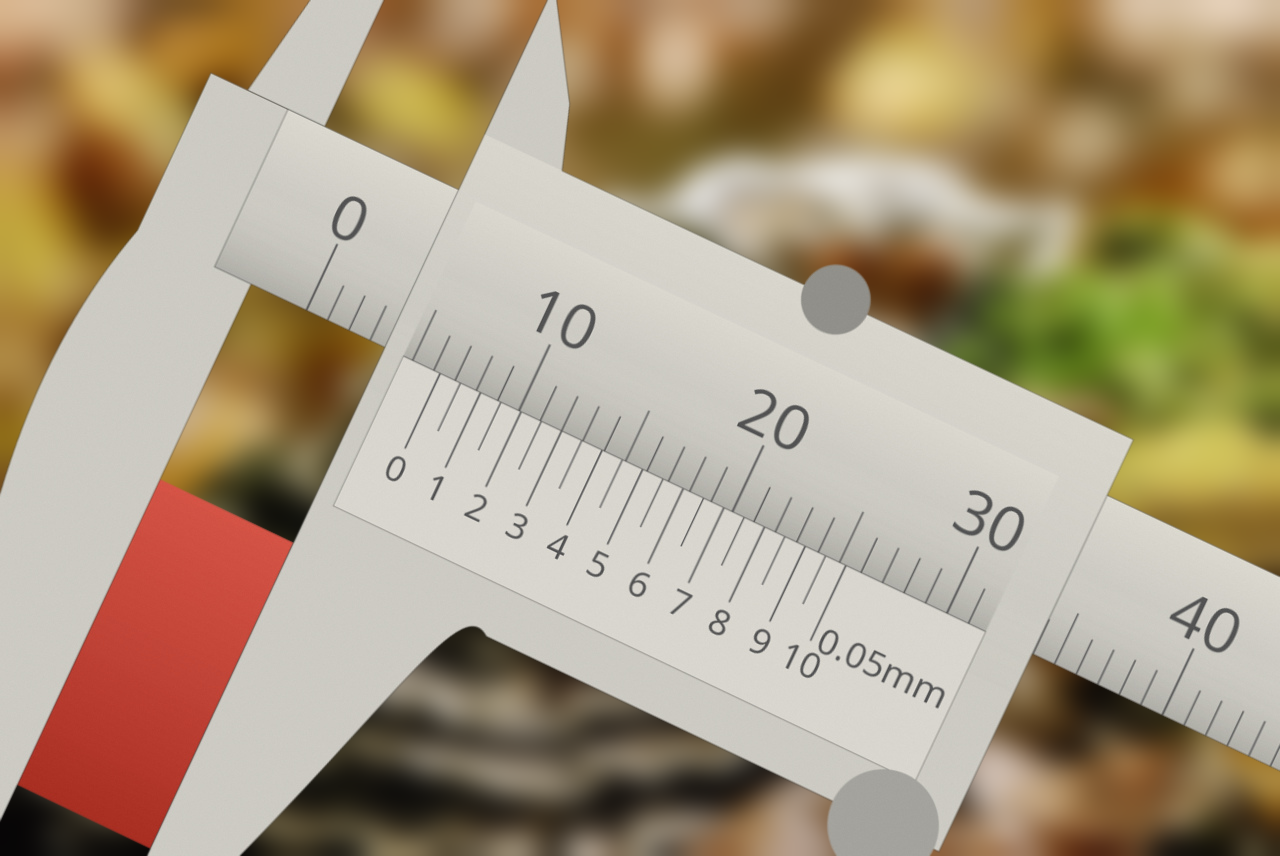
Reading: 6.3; mm
